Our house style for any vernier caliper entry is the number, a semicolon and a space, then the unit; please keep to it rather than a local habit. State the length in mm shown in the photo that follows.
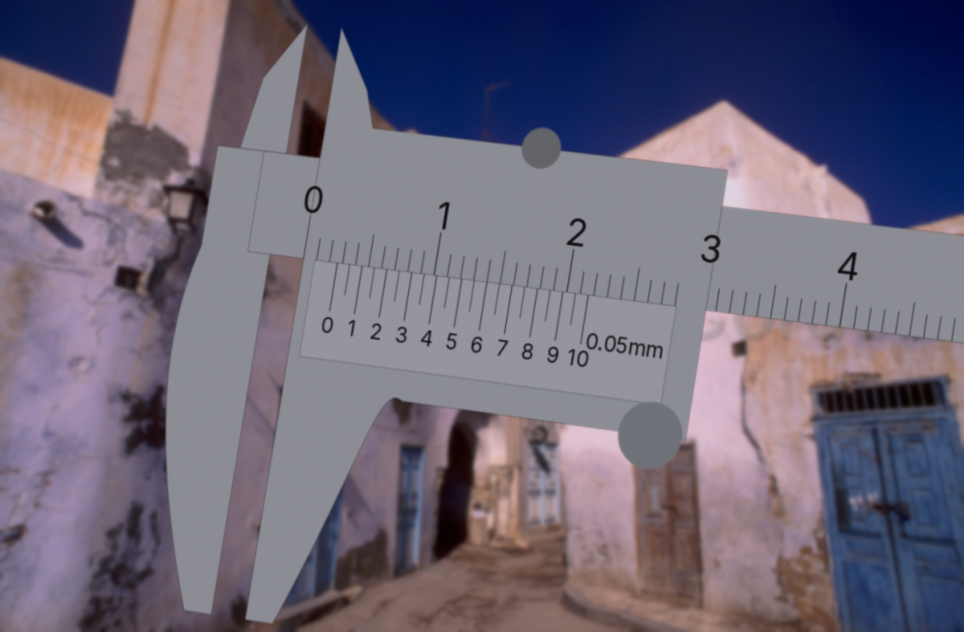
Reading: 2.6; mm
